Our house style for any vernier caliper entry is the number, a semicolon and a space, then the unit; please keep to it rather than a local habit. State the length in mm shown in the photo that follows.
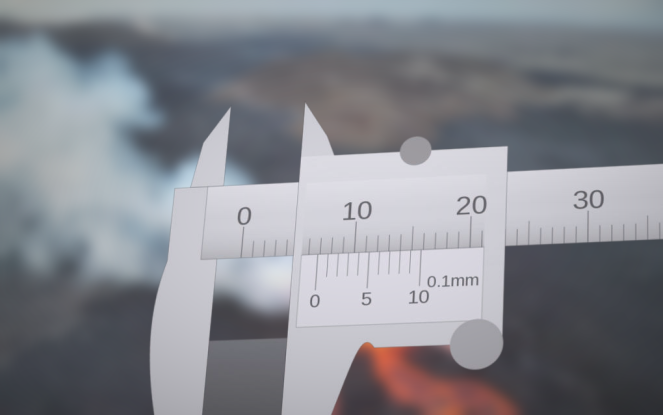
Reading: 6.8; mm
